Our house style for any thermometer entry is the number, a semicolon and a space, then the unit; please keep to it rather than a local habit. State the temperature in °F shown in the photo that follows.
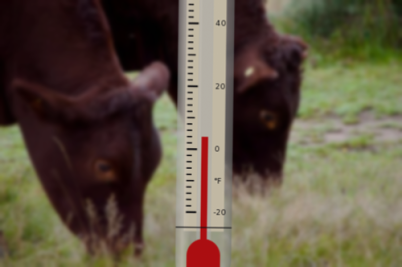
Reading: 4; °F
